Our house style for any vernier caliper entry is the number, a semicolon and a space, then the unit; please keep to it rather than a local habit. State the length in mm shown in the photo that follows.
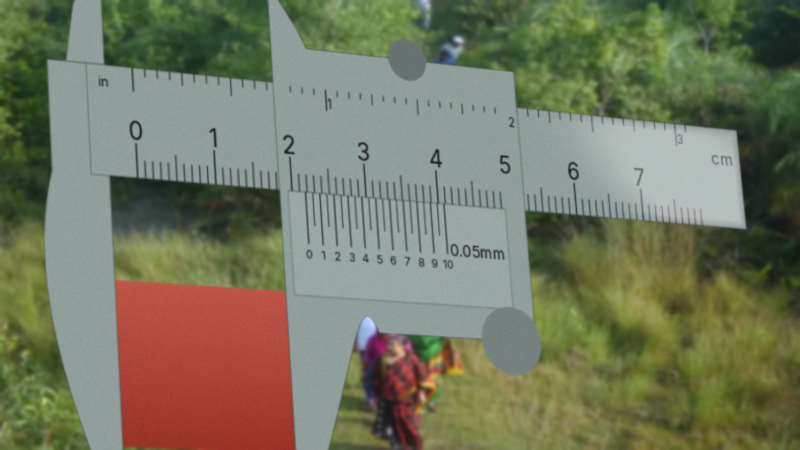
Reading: 21.8; mm
